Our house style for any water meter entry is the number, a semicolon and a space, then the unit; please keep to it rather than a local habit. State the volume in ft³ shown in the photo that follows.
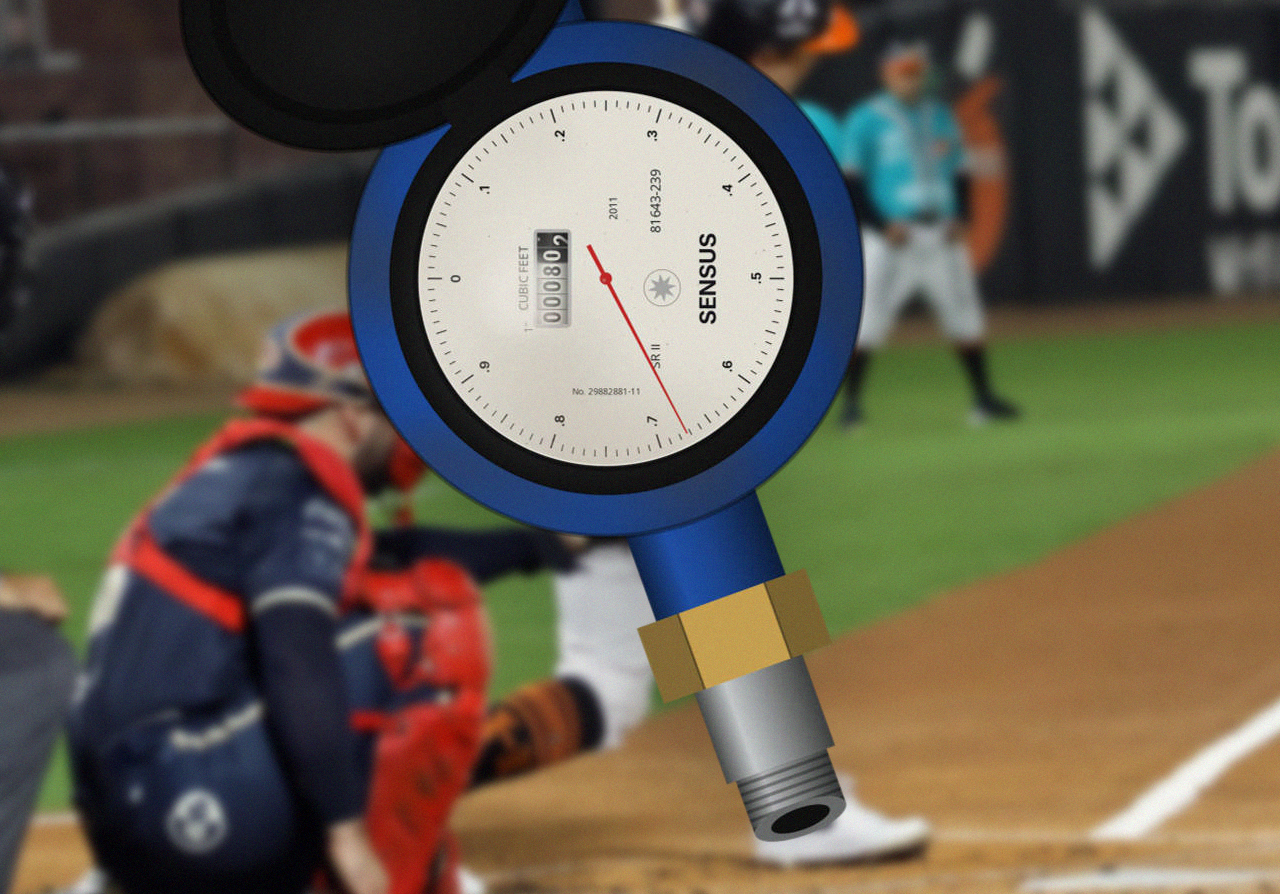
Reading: 801.67; ft³
